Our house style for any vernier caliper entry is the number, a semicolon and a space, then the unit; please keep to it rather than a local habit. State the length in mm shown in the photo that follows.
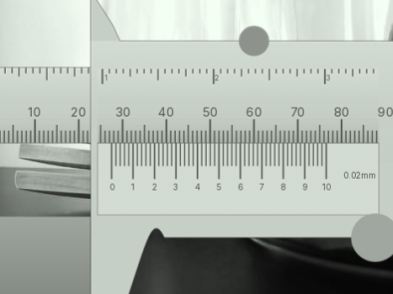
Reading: 27.5; mm
